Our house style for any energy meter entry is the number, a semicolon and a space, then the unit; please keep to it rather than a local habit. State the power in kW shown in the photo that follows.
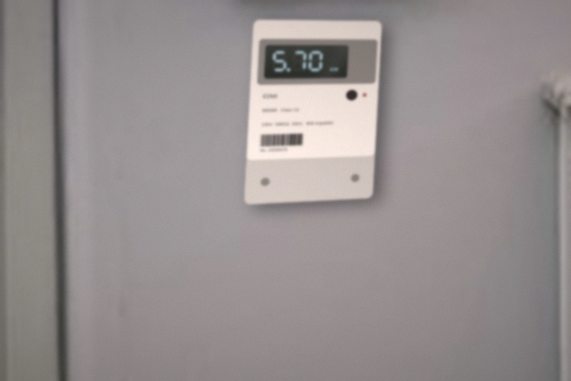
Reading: 5.70; kW
